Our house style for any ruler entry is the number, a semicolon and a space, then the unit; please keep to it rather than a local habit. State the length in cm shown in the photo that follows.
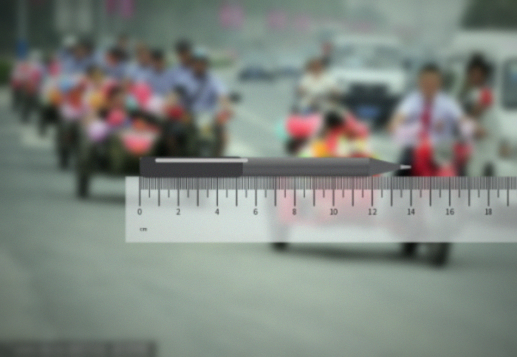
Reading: 14; cm
